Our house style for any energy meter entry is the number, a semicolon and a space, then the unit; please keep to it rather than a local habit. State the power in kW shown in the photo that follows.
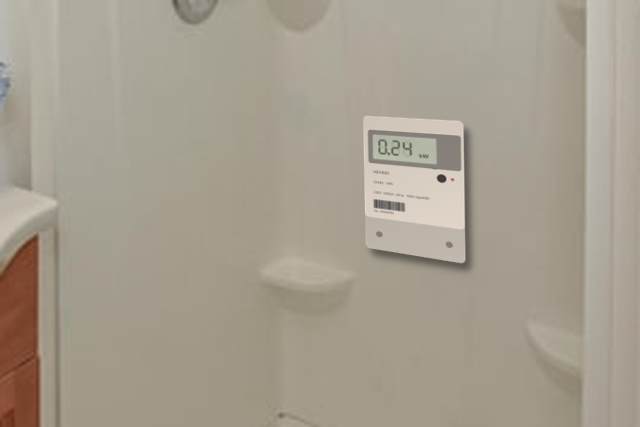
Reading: 0.24; kW
